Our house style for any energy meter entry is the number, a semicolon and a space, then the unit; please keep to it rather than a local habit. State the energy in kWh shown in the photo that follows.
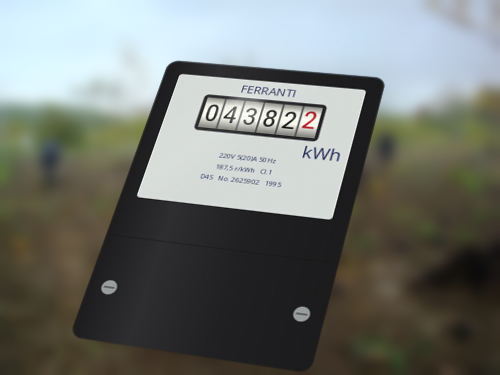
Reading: 4382.2; kWh
